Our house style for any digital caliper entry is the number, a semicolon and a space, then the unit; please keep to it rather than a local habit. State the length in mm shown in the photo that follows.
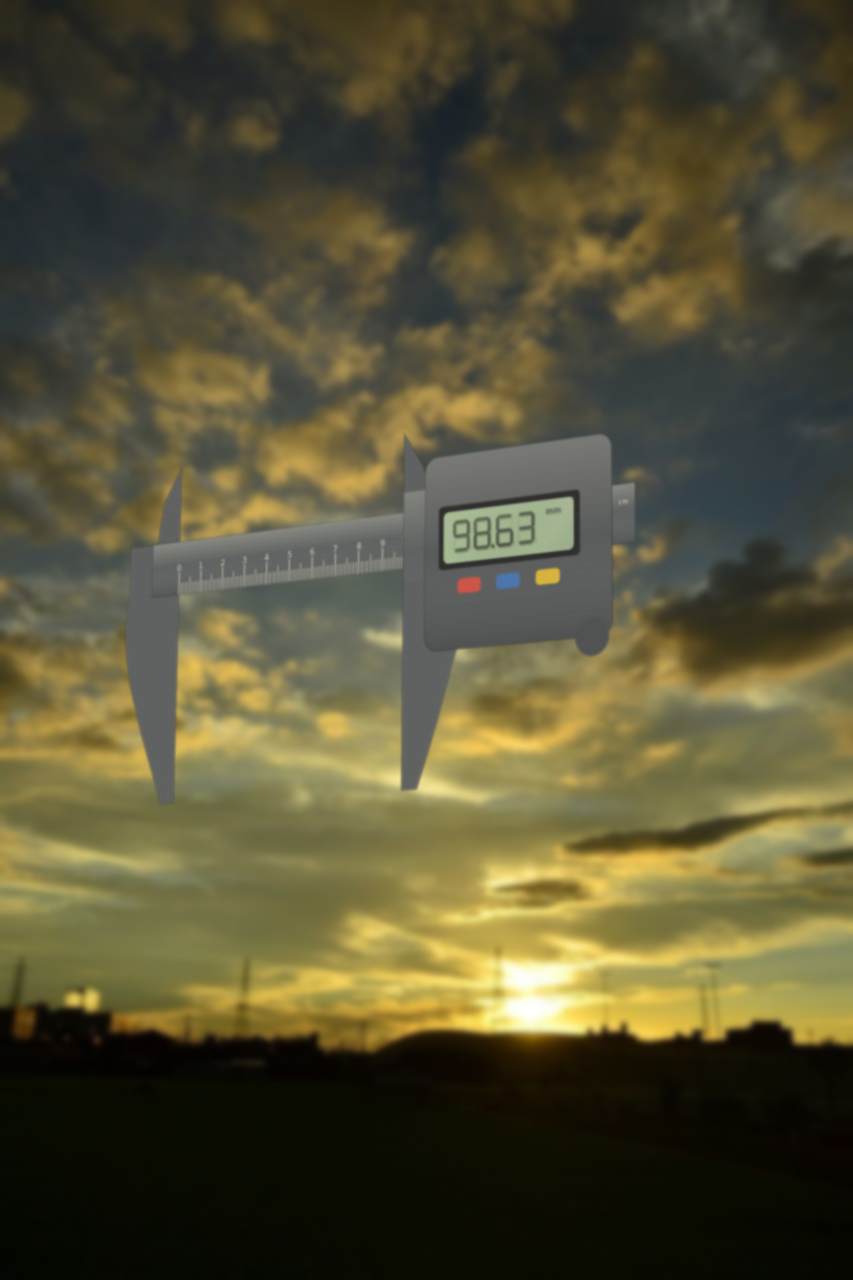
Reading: 98.63; mm
